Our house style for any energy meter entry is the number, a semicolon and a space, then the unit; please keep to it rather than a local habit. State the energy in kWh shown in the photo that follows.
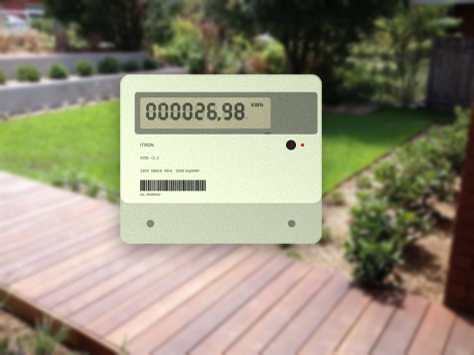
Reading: 26.98; kWh
